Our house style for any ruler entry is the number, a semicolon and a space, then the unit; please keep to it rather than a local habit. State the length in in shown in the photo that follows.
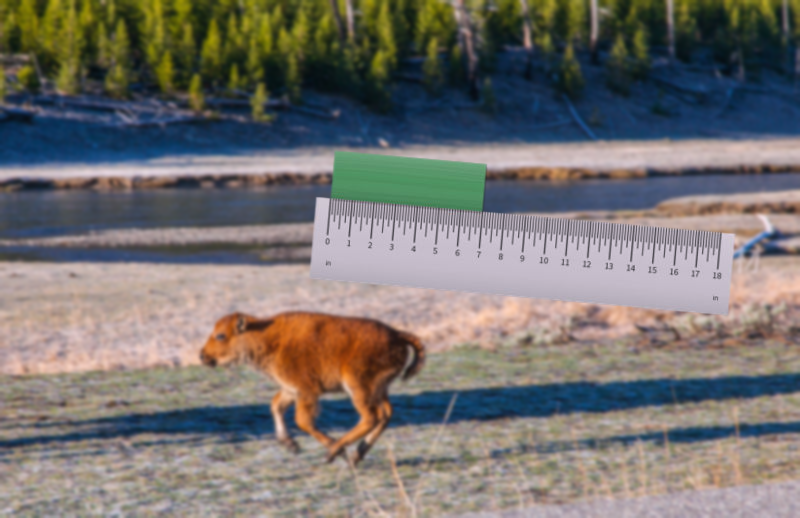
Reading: 7; in
